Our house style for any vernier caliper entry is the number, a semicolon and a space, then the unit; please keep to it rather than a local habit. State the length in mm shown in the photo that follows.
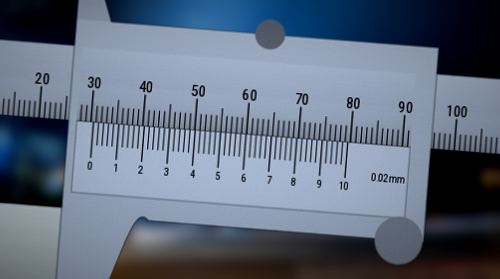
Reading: 30.5; mm
